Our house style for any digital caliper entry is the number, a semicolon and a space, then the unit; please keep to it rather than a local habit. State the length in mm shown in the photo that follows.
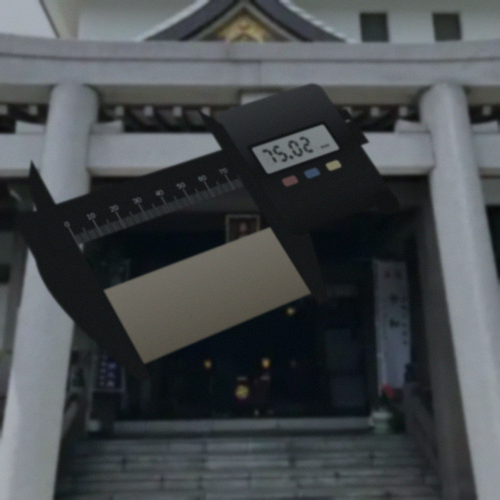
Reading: 75.02; mm
